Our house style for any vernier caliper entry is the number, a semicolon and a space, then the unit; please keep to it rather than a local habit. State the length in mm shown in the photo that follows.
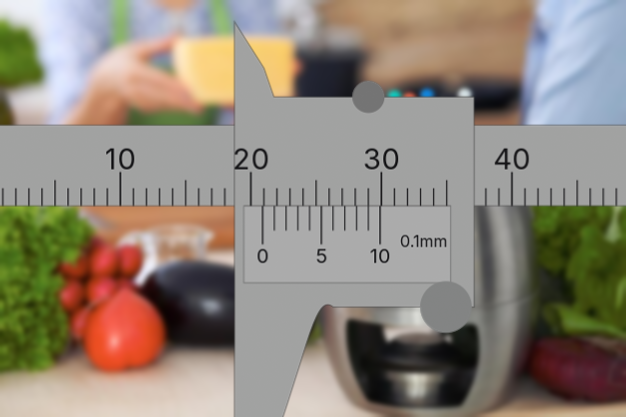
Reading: 20.9; mm
